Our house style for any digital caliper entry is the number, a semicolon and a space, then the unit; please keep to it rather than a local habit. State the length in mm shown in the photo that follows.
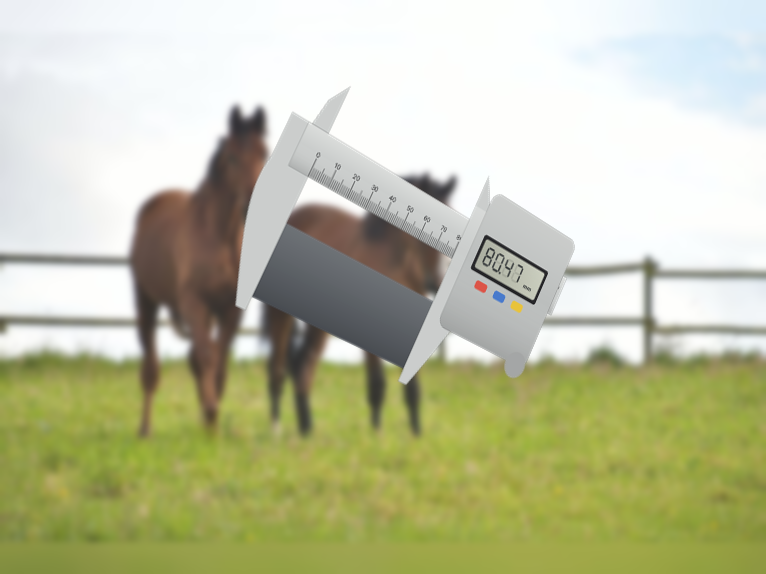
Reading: 80.47; mm
